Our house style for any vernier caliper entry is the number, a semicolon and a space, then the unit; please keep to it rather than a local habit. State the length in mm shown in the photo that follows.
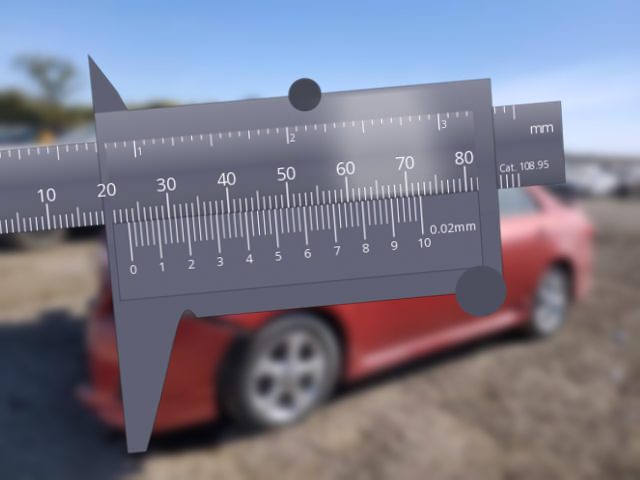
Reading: 23.2; mm
